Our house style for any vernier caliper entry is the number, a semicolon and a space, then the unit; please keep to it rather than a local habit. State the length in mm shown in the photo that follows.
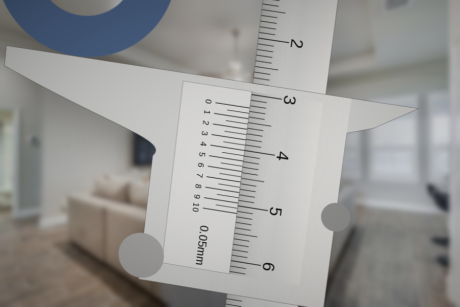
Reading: 32.4; mm
